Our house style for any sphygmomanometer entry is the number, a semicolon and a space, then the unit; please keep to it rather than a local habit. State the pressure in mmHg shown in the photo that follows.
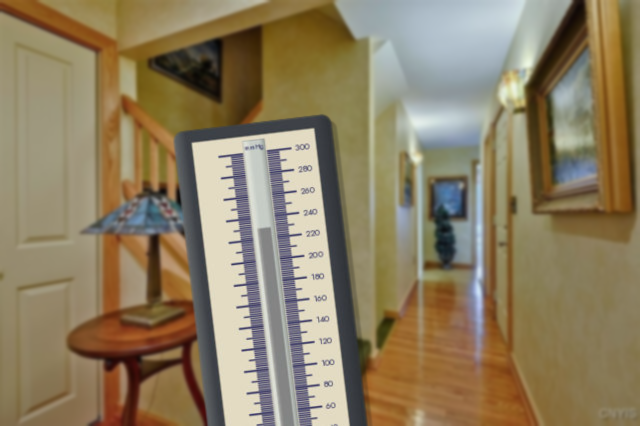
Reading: 230; mmHg
